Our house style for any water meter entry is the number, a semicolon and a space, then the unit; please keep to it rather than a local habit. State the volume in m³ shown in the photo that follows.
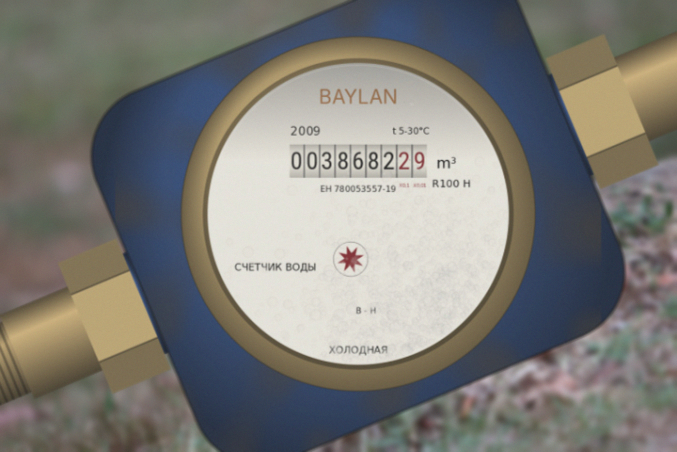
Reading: 38682.29; m³
